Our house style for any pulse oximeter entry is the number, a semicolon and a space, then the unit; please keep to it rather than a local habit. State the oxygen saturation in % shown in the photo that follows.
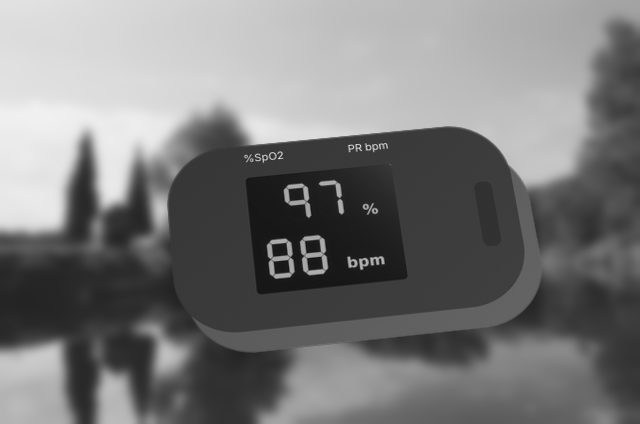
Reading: 97; %
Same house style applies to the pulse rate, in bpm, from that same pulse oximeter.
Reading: 88; bpm
